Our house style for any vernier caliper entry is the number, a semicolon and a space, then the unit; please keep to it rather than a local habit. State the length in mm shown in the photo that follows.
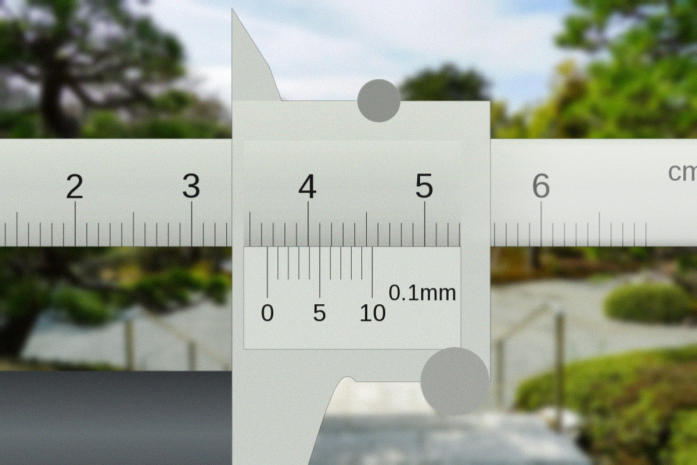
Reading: 36.5; mm
